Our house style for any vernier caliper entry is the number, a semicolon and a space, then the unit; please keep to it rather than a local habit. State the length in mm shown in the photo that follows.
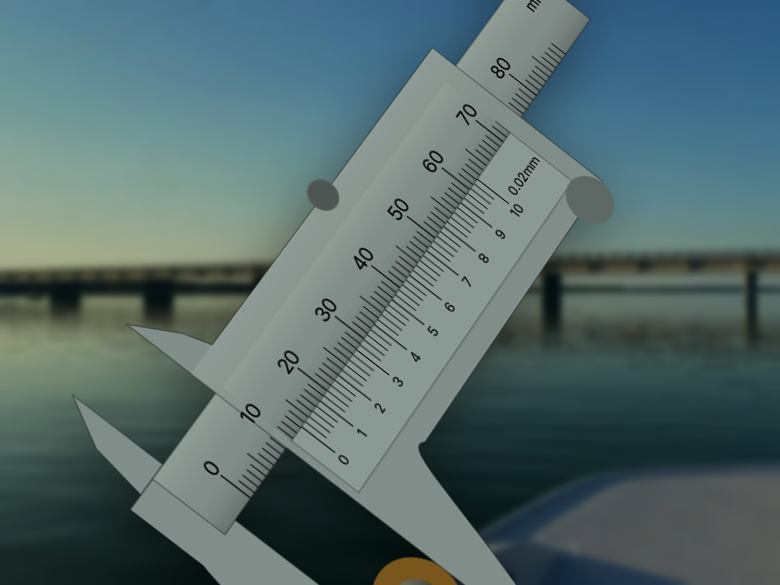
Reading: 13.2; mm
